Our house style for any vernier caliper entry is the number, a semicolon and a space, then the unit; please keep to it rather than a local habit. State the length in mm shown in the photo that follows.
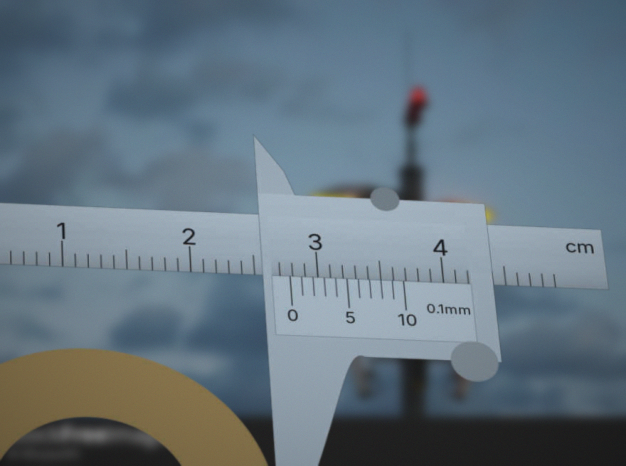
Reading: 27.8; mm
